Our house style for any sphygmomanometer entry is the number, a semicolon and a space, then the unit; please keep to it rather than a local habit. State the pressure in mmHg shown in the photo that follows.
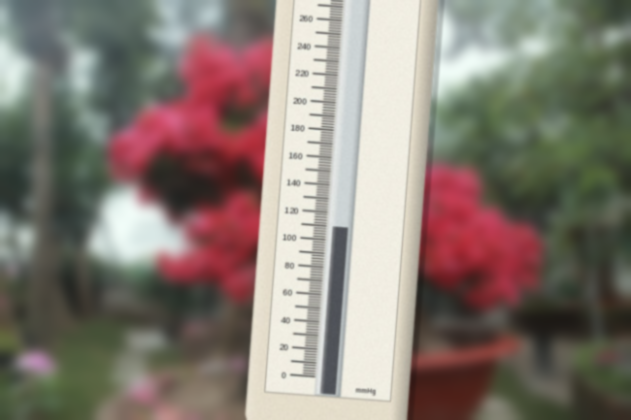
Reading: 110; mmHg
